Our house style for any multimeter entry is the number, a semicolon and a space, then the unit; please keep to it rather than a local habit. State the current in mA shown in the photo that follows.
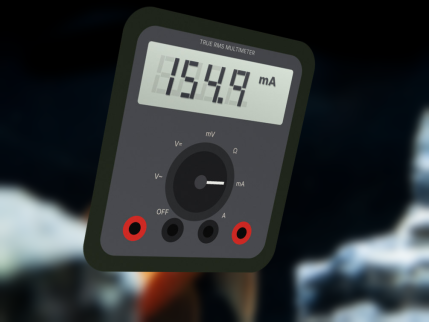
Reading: 154.9; mA
